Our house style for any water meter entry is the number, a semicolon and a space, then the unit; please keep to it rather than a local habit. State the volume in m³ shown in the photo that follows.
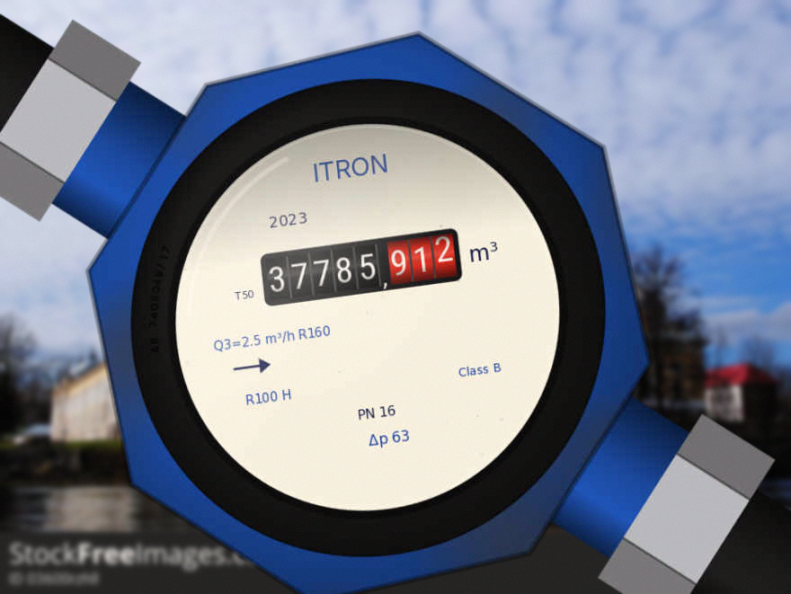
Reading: 37785.912; m³
